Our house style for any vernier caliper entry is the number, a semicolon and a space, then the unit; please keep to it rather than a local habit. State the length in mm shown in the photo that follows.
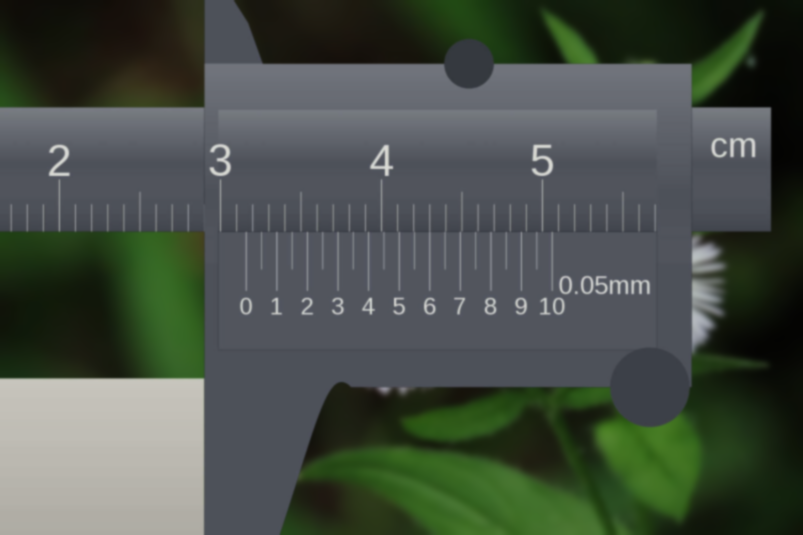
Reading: 31.6; mm
